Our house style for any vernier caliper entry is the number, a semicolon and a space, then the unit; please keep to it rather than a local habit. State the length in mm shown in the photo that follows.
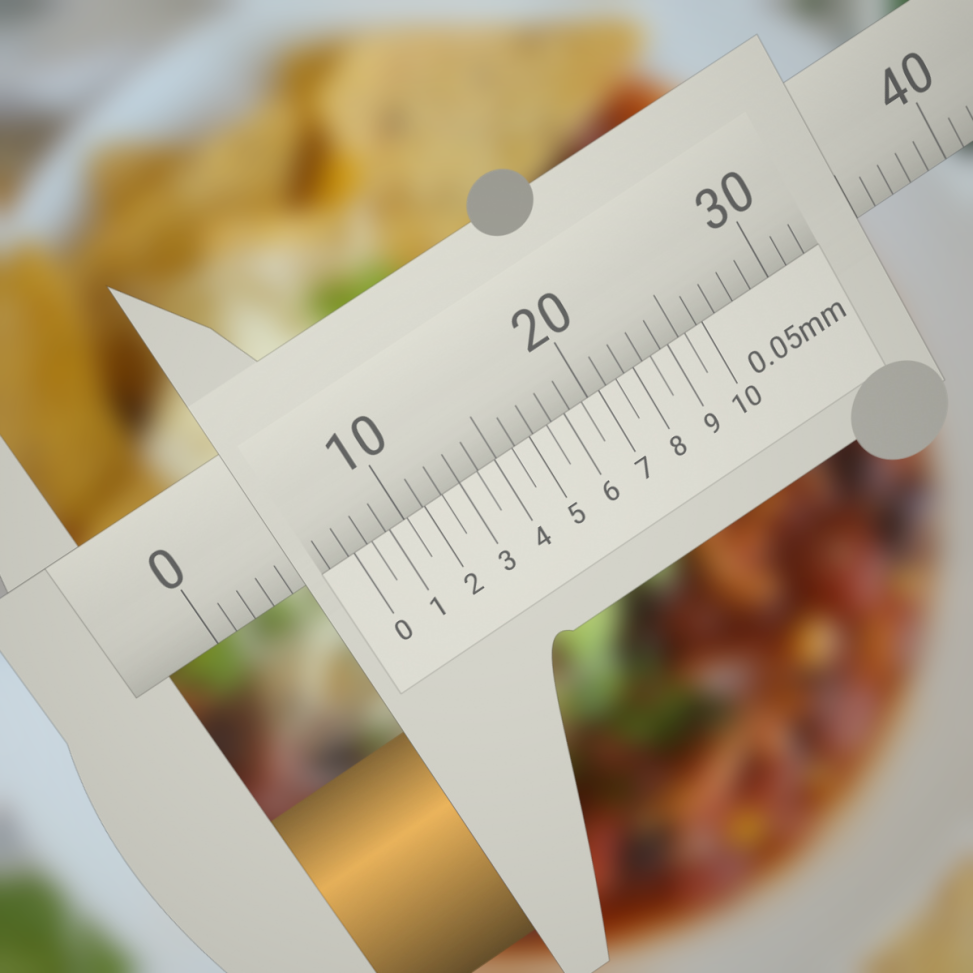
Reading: 7.30; mm
